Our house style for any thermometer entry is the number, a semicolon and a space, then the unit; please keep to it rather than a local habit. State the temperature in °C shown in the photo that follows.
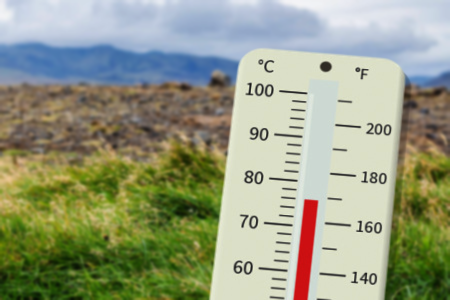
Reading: 76; °C
